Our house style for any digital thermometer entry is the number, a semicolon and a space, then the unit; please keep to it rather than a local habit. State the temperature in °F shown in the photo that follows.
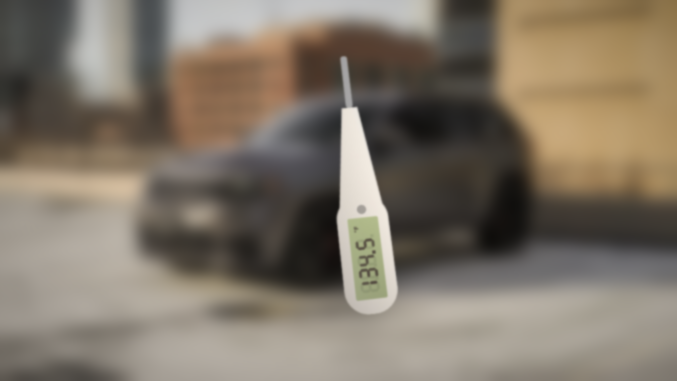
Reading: 134.5; °F
